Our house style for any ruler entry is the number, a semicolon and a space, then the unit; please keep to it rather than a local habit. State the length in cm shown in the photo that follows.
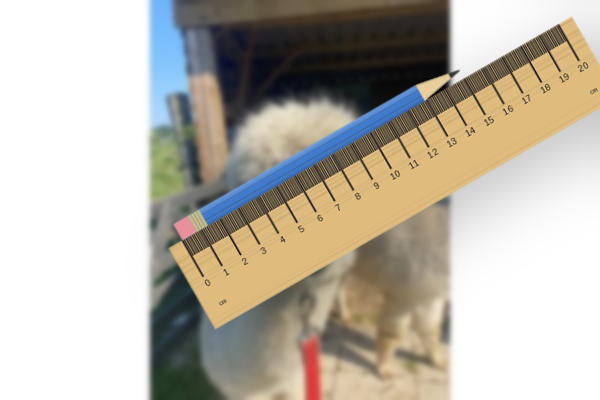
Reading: 15; cm
